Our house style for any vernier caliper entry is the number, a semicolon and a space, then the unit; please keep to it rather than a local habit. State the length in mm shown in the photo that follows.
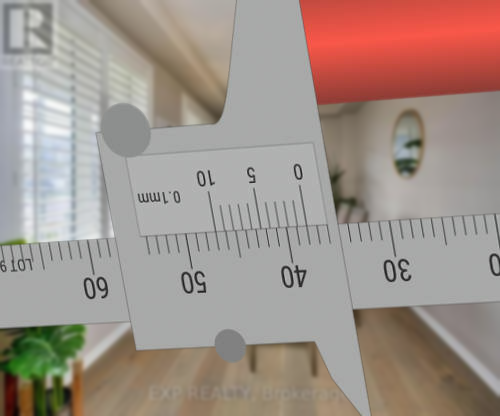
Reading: 38.0; mm
